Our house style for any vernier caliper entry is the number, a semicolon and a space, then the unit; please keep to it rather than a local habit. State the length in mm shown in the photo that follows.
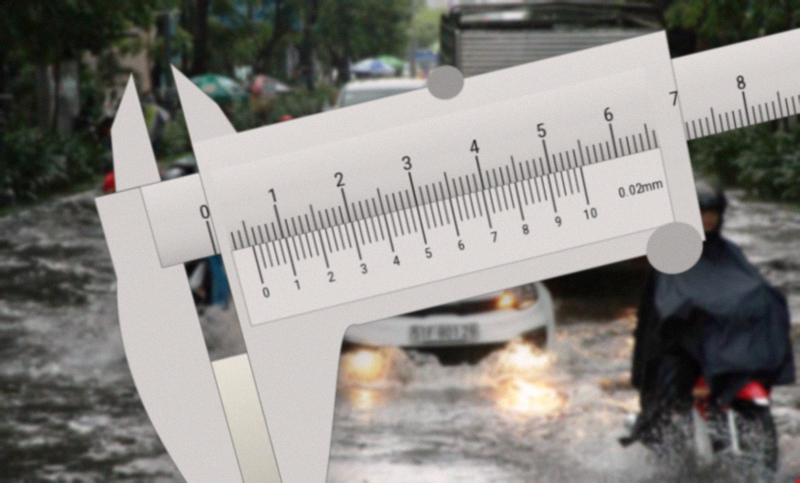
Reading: 5.5; mm
